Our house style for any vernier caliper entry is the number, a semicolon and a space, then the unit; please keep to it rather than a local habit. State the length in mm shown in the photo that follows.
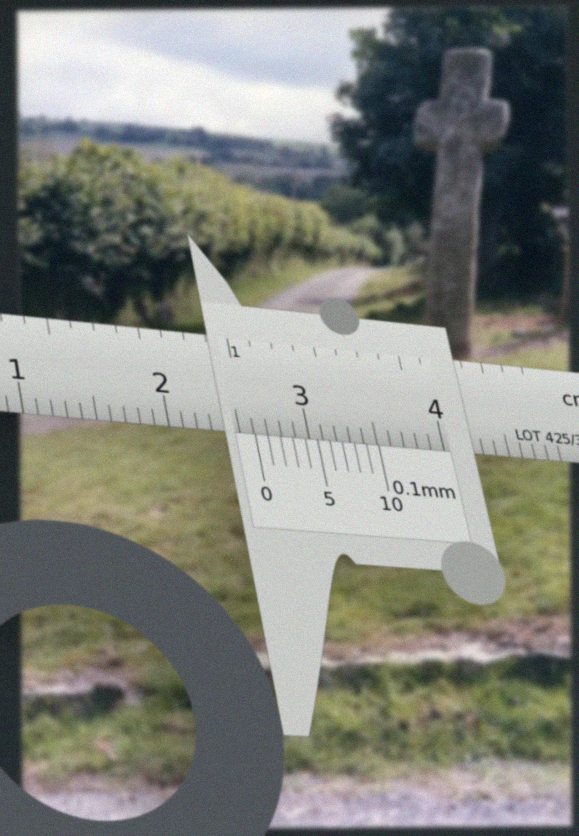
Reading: 26.1; mm
